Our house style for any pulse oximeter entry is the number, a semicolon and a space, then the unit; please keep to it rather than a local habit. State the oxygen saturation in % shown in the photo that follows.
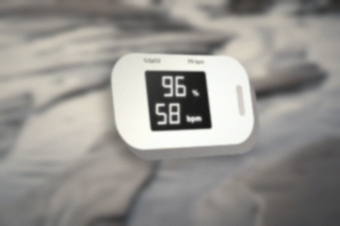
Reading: 96; %
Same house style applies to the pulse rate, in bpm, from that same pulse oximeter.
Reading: 58; bpm
